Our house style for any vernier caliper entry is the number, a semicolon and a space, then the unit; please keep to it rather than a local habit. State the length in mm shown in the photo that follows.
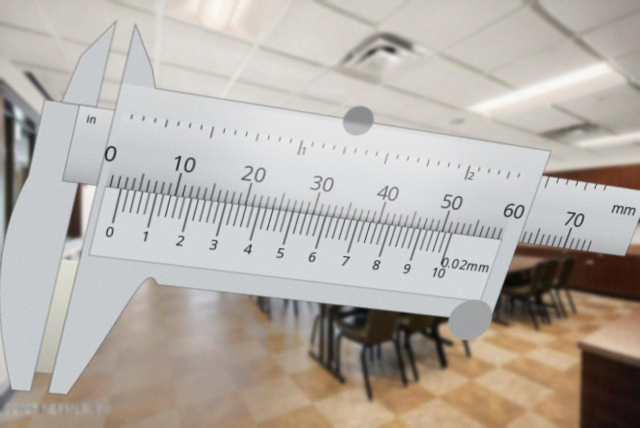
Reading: 2.5; mm
